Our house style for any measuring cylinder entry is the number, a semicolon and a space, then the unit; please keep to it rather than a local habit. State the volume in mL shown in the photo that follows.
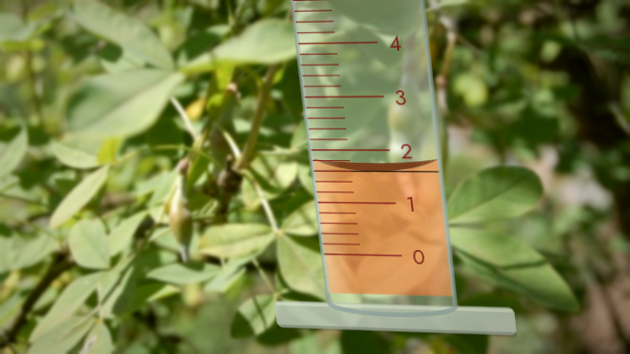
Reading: 1.6; mL
